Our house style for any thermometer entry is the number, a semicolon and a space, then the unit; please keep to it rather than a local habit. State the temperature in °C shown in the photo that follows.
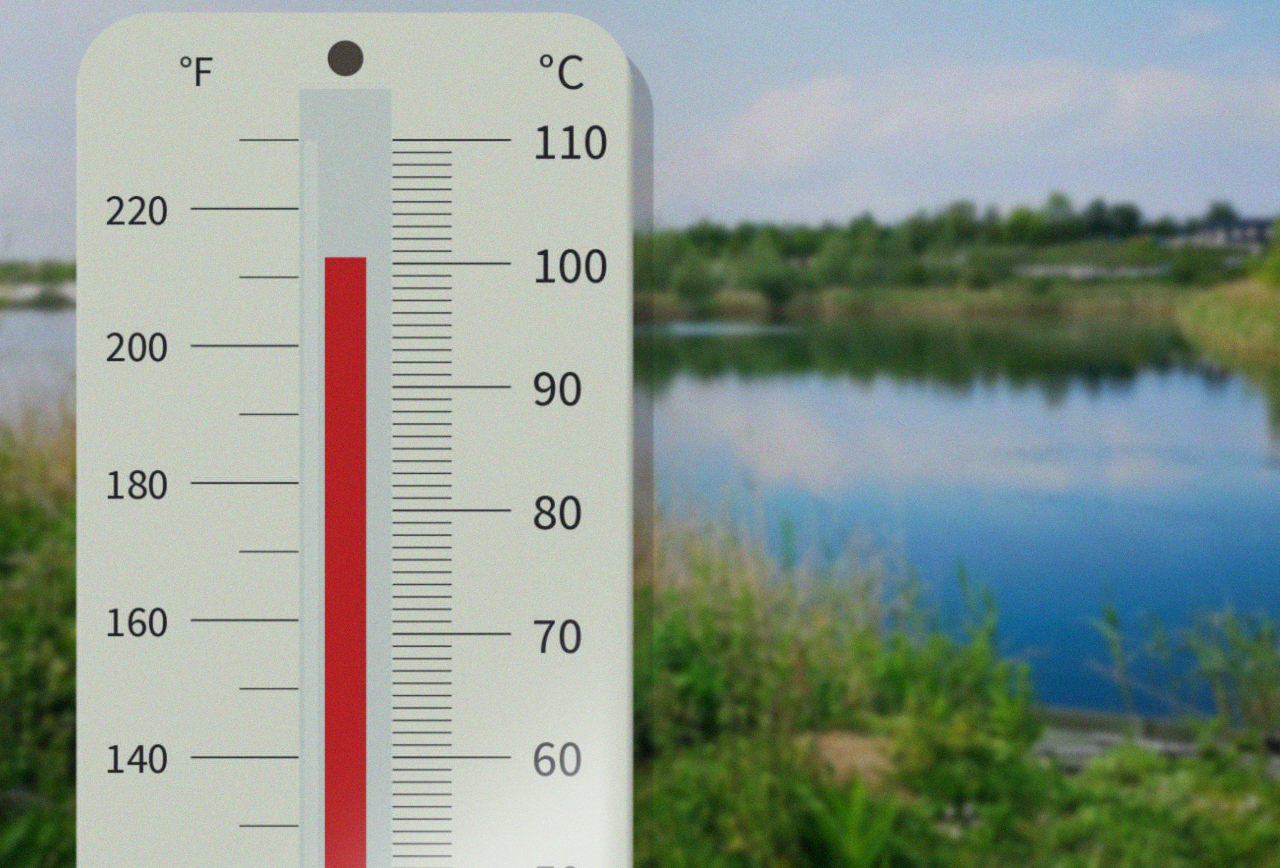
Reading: 100.5; °C
